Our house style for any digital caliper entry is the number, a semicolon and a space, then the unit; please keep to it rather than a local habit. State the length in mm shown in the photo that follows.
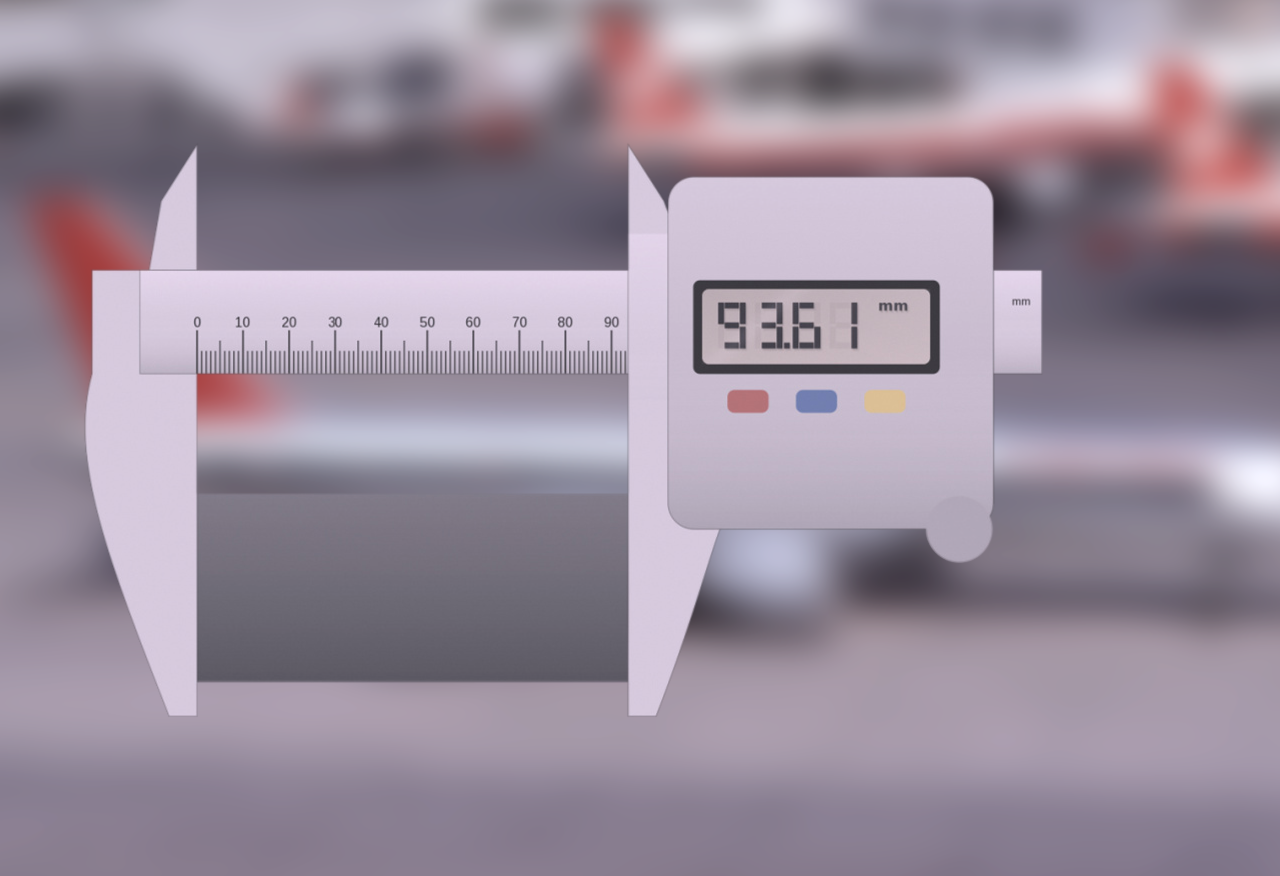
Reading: 93.61; mm
